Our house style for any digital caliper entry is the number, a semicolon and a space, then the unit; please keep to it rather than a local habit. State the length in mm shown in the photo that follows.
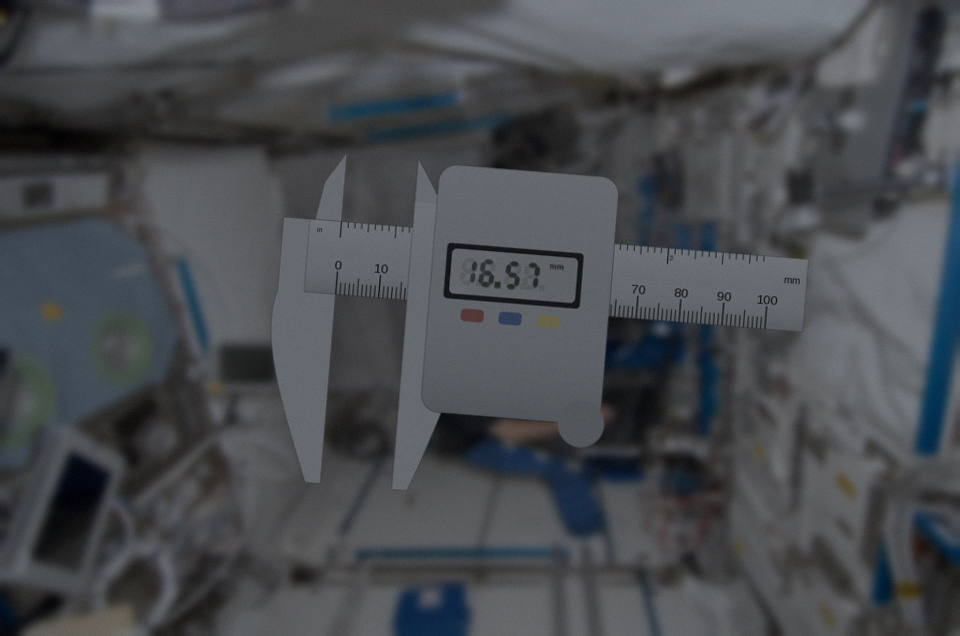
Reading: 16.57; mm
